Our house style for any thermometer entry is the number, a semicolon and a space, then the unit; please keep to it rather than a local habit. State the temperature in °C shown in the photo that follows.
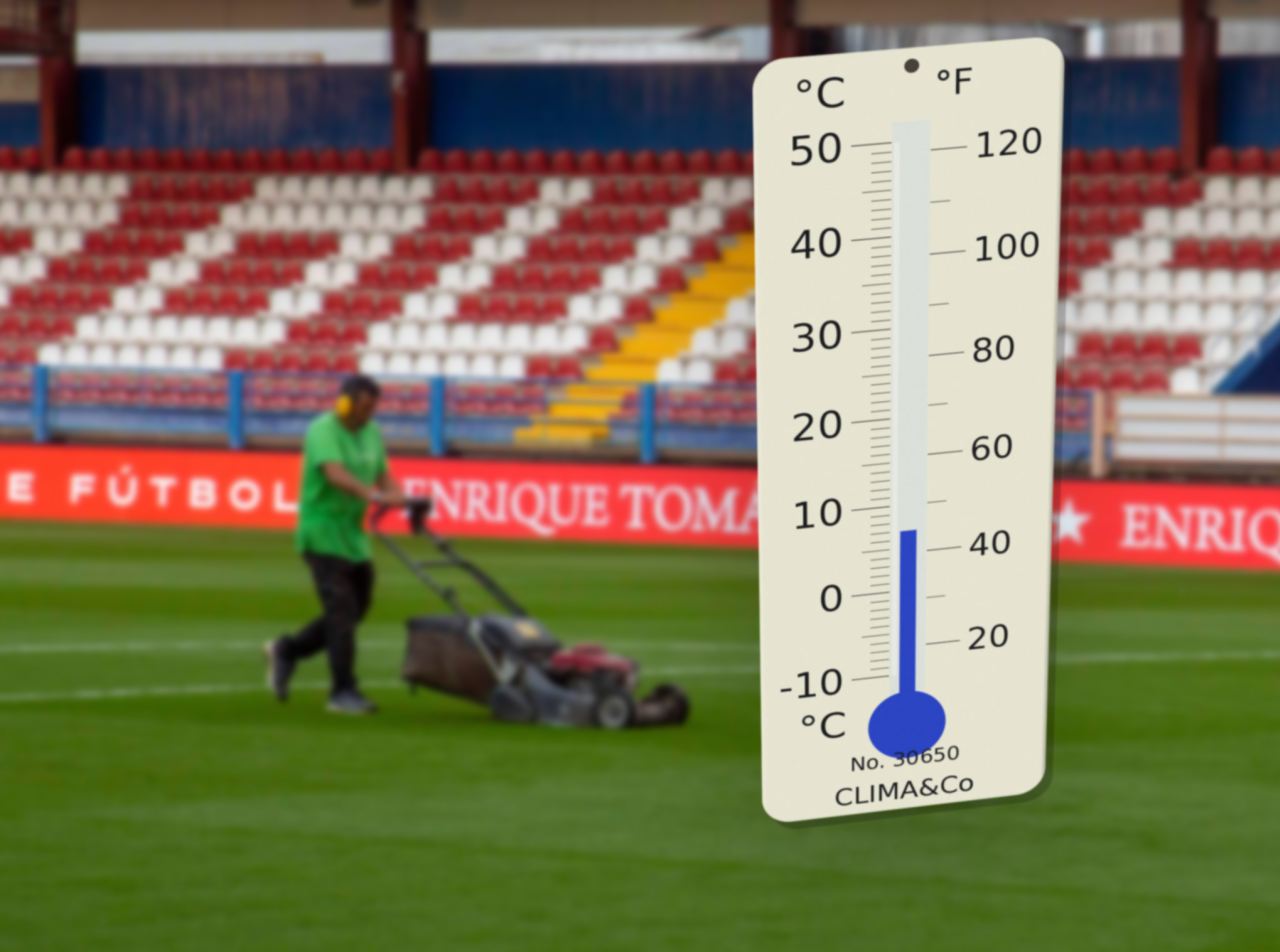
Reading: 7; °C
